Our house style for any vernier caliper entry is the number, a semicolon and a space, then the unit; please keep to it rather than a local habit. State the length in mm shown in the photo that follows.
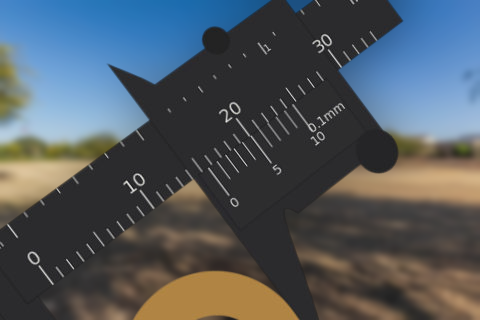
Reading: 15.6; mm
